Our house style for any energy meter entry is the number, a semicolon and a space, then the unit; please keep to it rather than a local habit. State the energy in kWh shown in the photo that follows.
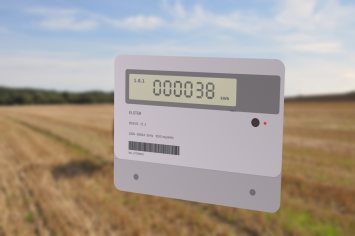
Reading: 38; kWh
